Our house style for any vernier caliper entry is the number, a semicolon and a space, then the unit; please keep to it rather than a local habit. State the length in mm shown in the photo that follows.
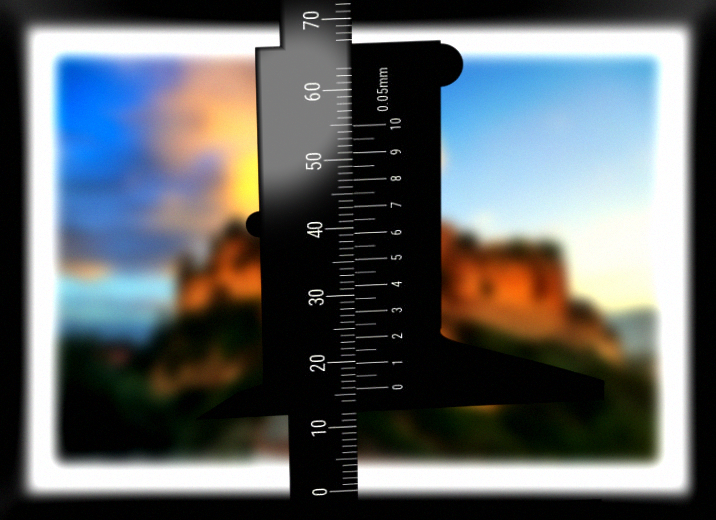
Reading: 15.8; mm
